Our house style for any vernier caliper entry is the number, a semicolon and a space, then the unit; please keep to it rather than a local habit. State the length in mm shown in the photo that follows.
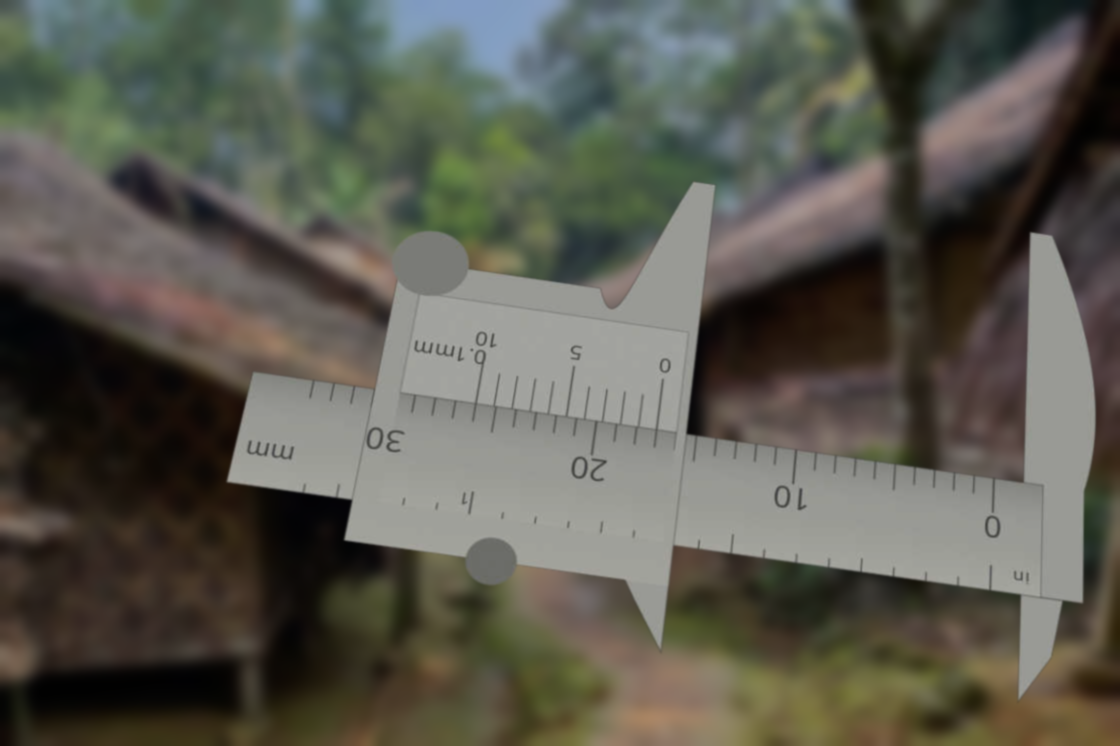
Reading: 17.0; mm
